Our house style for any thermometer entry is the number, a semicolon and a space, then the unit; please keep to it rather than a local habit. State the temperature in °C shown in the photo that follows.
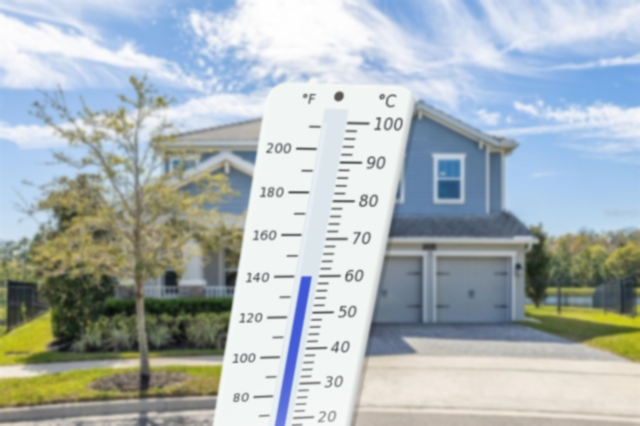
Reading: 60; °C
